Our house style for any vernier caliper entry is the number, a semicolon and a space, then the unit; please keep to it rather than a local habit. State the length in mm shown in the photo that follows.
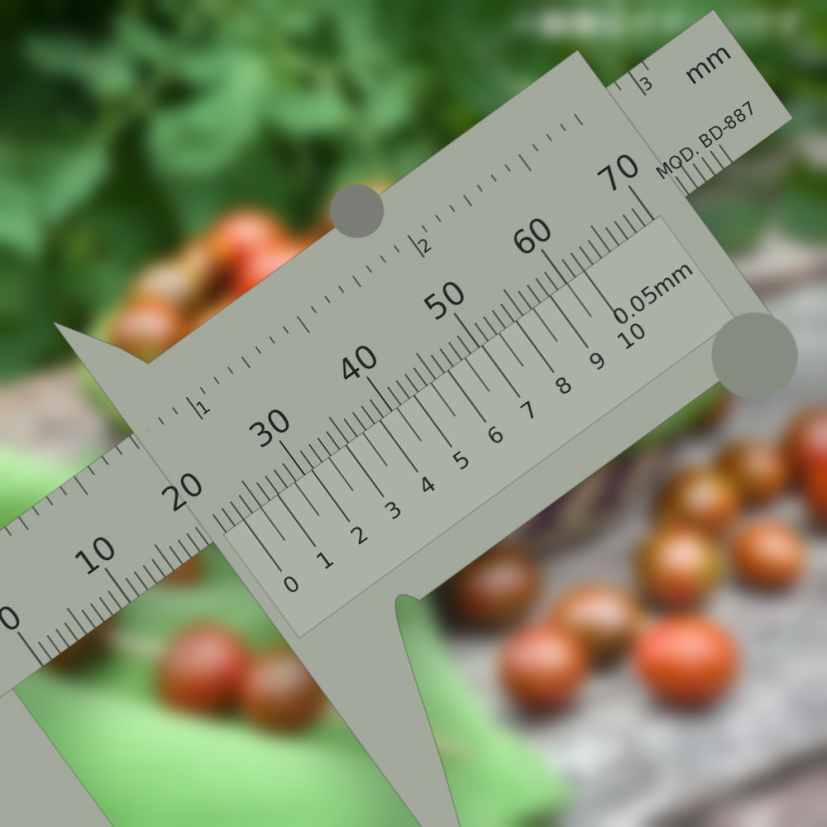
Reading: 23.0; mm
